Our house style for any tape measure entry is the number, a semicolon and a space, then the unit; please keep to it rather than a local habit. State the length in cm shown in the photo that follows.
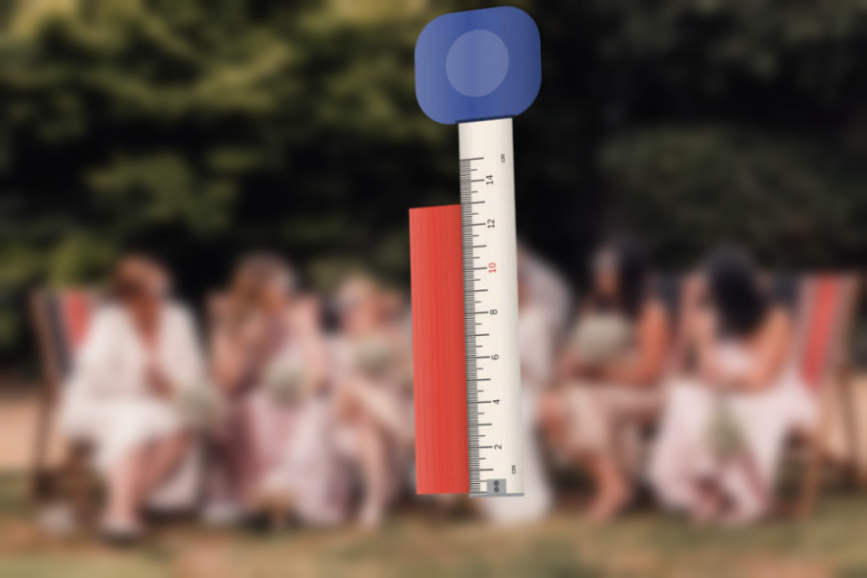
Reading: 13; cm
